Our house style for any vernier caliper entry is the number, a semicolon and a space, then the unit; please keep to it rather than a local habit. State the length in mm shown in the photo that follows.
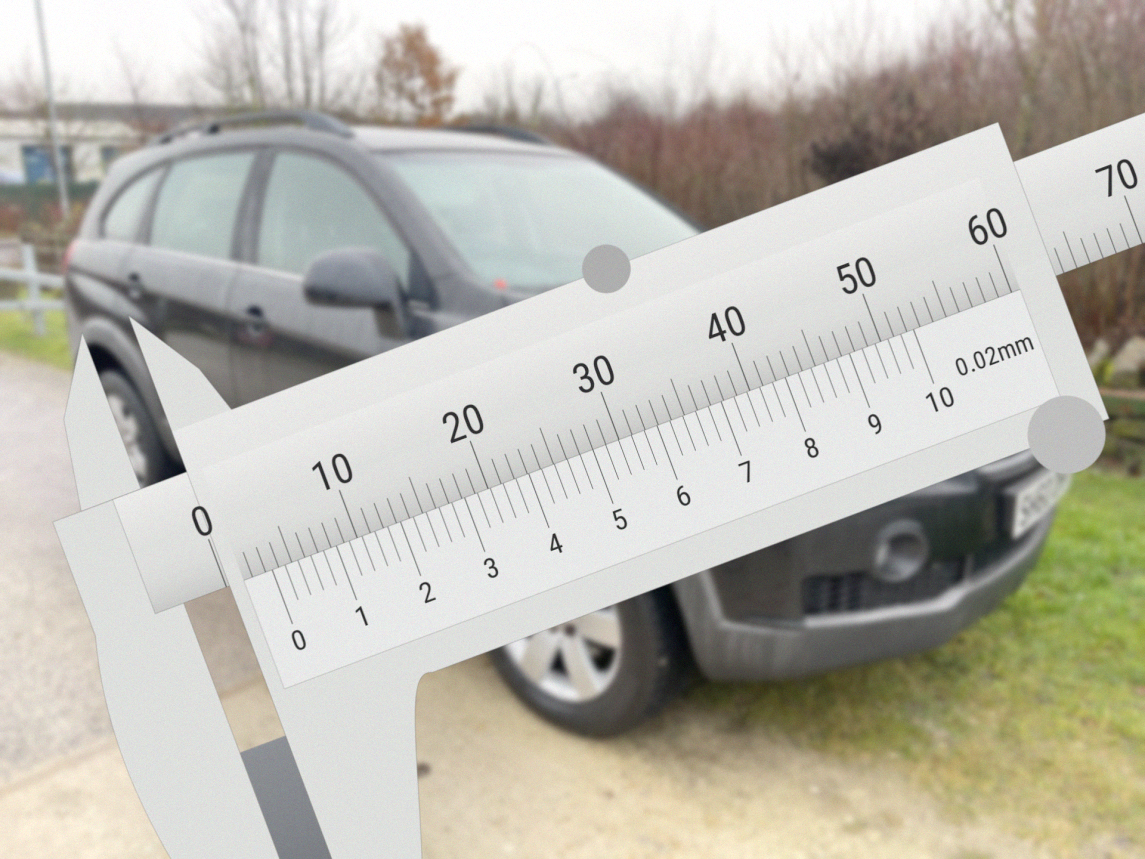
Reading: 3.5; mm
